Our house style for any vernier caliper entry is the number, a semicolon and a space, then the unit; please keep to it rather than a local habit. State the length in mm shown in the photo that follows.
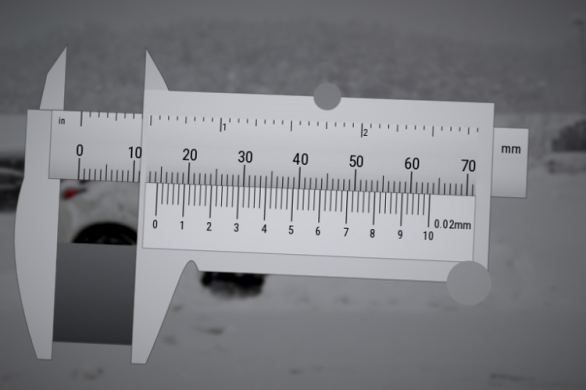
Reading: 14.4; mm
